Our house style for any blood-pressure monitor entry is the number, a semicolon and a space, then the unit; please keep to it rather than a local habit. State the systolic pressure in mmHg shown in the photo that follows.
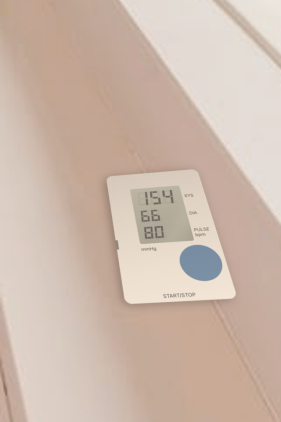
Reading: 154; mmHg
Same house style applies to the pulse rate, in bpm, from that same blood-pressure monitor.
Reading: 80; bpm
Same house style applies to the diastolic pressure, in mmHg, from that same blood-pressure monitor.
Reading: 66; mmHg
